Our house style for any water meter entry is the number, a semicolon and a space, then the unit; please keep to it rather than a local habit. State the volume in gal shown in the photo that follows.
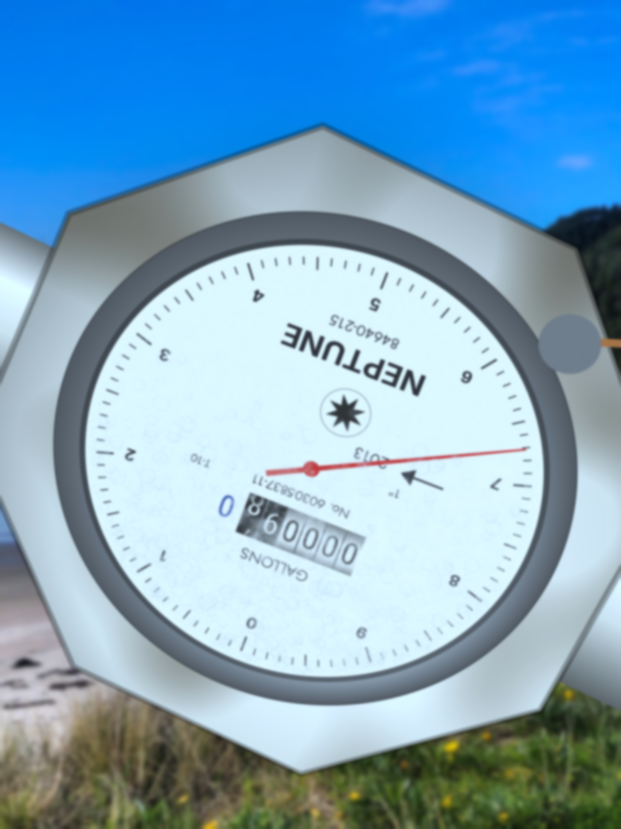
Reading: 976.7; gal
